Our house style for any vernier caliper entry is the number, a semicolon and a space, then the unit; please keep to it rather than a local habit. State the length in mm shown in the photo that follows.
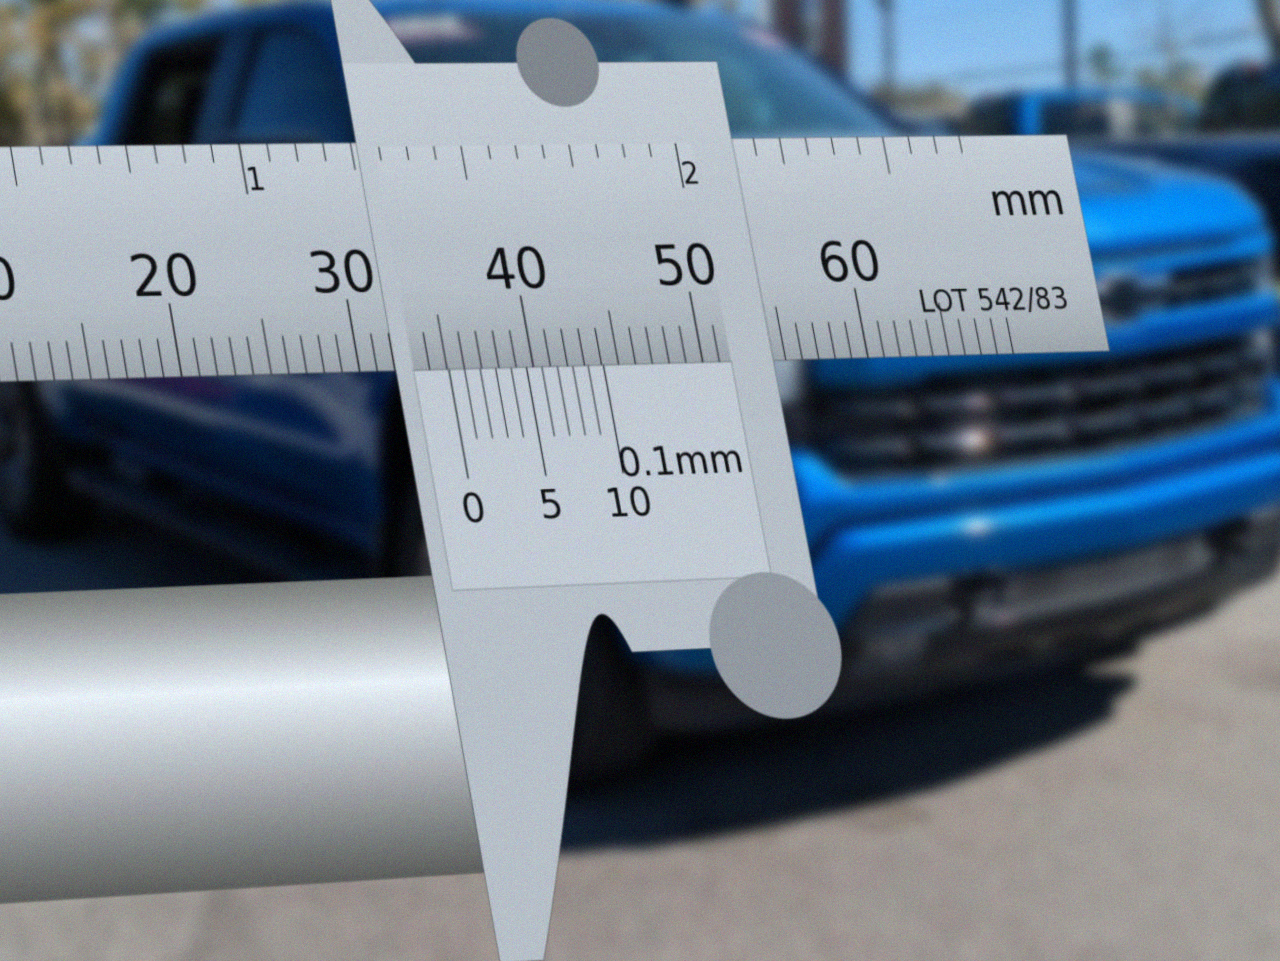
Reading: 35.1; mm
